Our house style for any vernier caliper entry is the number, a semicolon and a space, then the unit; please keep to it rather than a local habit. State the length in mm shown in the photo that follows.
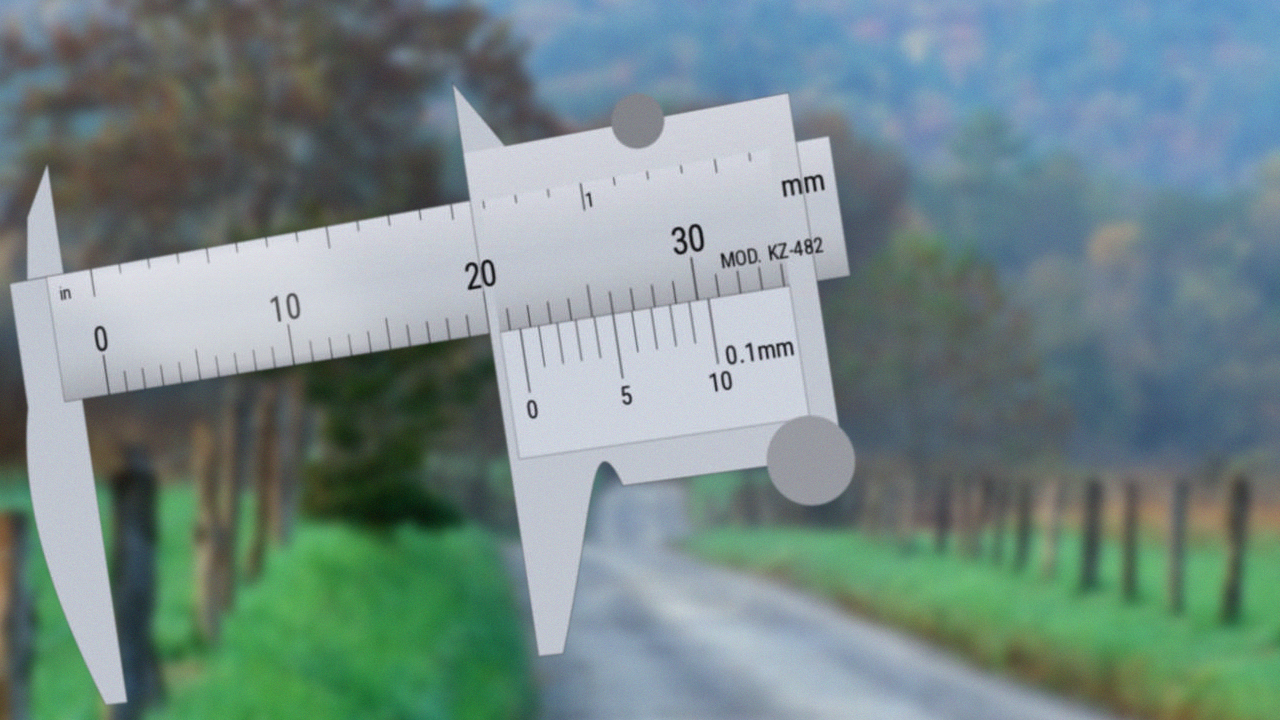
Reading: 21.5; mm
